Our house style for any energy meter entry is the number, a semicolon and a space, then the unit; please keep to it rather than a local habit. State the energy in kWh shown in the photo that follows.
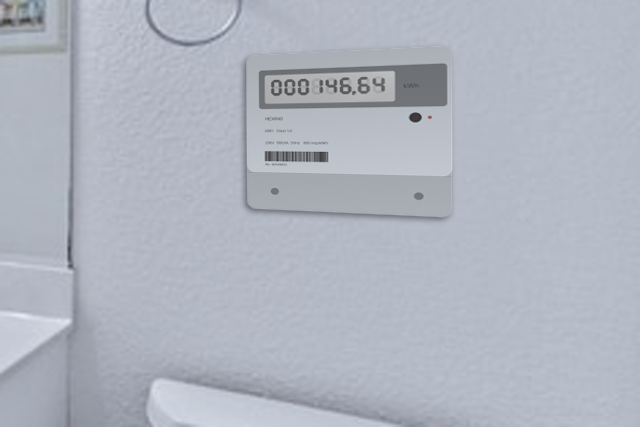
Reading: 146.64; kWh
